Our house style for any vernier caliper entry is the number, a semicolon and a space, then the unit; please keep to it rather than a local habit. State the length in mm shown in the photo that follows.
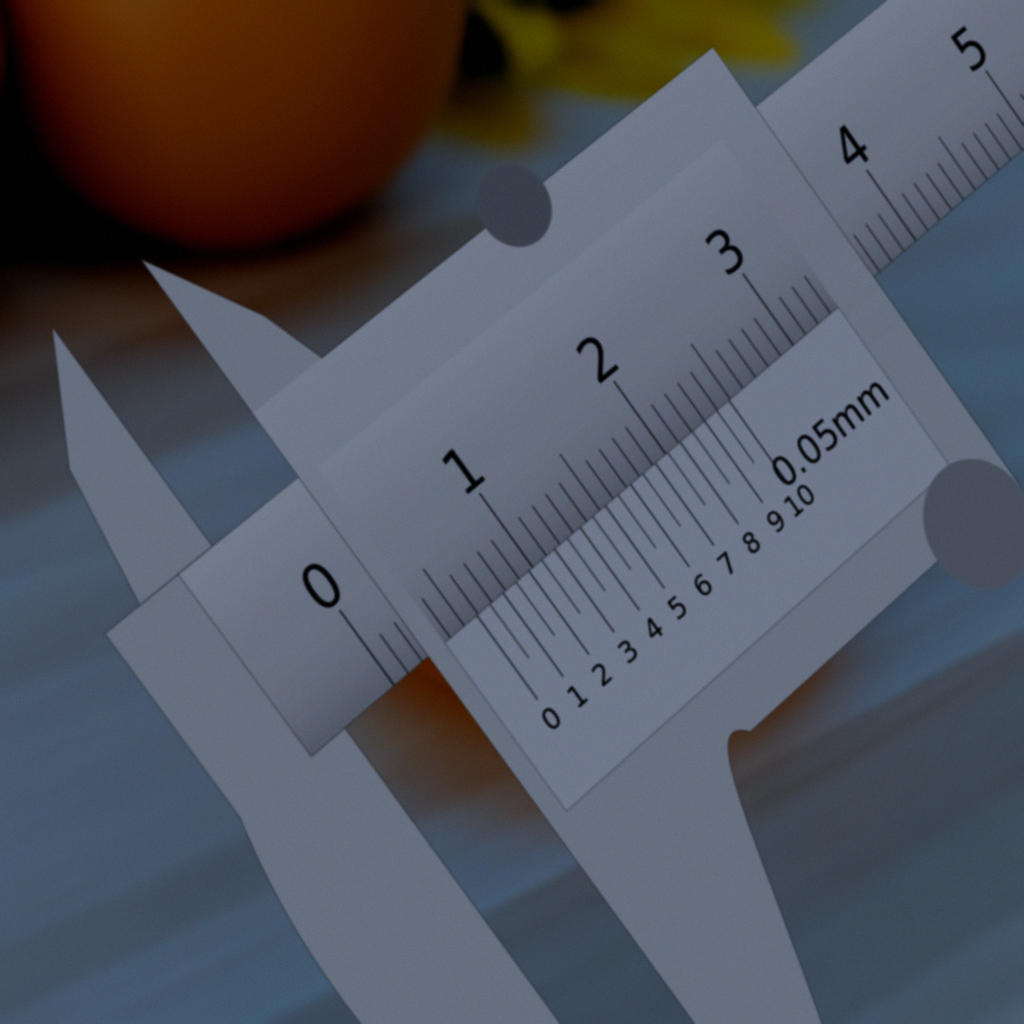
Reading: 5.9; mm
